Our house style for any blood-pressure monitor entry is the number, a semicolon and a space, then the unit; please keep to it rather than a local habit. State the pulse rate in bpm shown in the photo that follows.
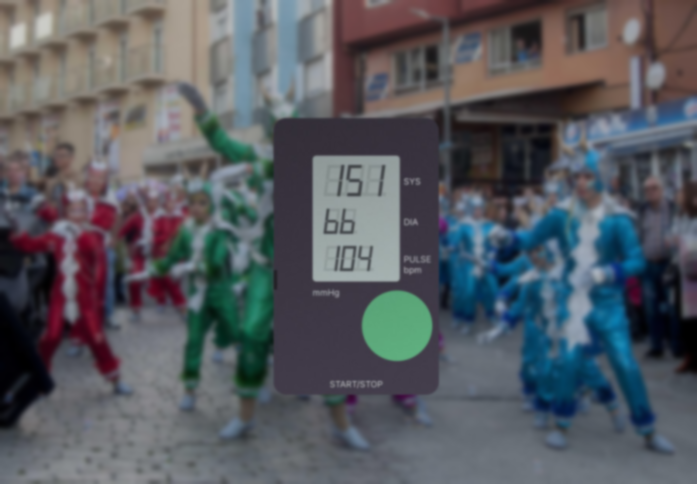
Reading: 104; bpm
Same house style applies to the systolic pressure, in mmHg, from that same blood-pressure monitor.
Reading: 151; mmHg
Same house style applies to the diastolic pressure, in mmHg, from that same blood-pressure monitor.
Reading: 66; mmHg
